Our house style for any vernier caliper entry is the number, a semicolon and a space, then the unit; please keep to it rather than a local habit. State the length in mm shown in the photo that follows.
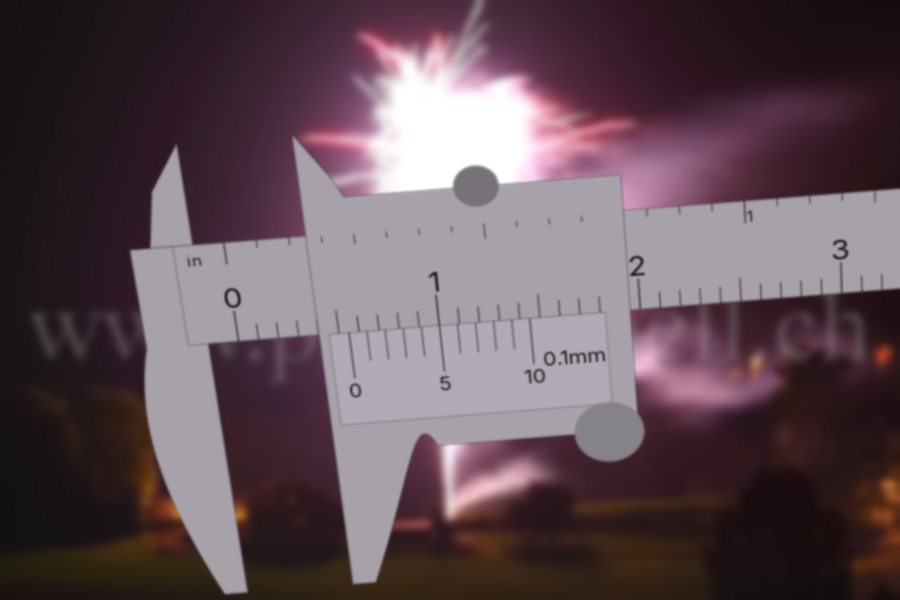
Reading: 5.5; mm
